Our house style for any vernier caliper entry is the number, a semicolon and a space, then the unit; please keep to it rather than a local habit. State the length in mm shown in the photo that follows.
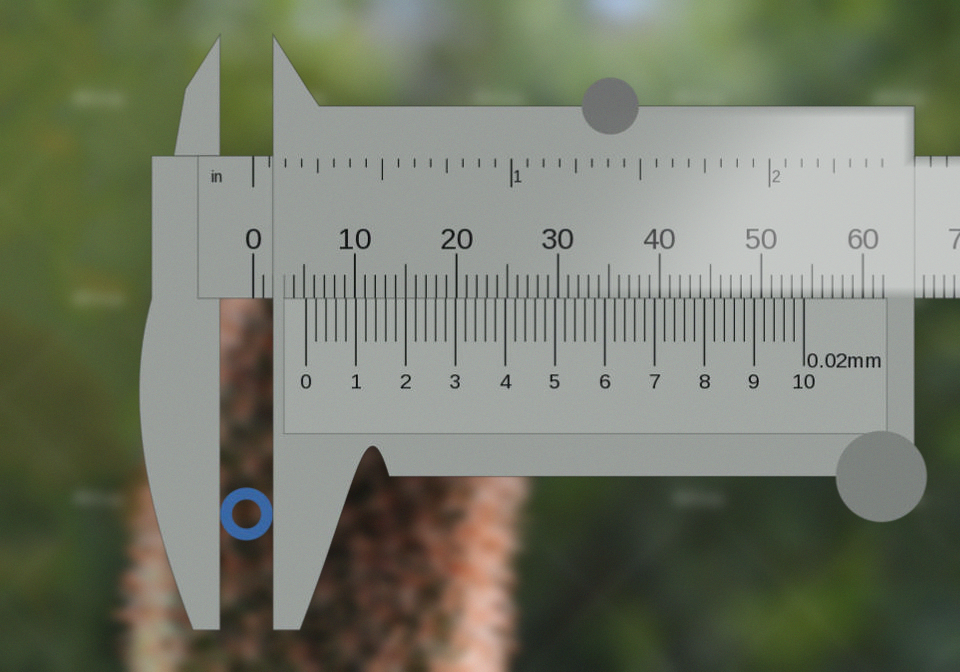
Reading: 5.2; mm
